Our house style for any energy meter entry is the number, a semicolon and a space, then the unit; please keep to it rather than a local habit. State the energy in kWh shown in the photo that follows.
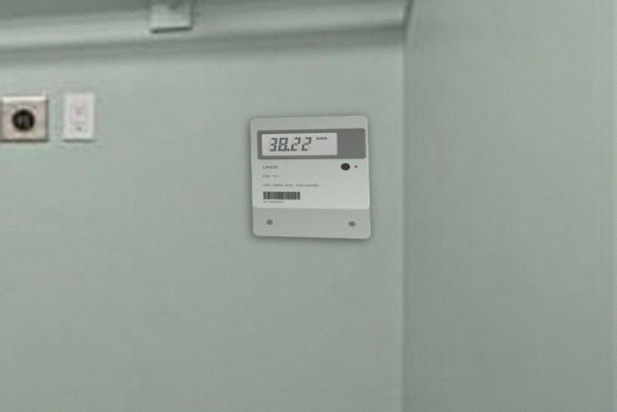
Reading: 38.22; kWh
